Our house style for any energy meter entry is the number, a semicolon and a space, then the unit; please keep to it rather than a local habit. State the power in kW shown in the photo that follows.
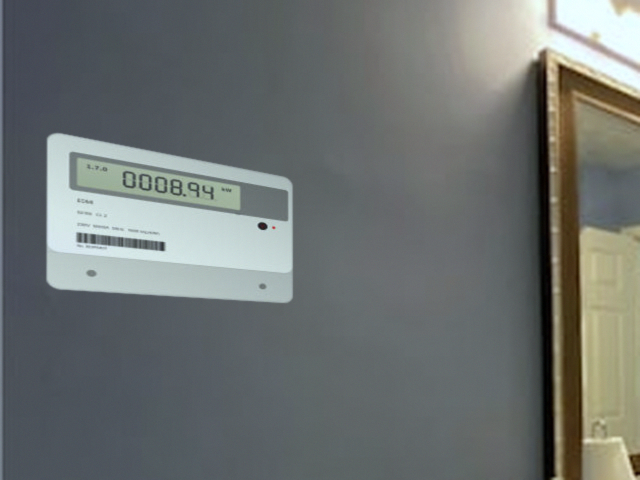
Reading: 8.94; kW
